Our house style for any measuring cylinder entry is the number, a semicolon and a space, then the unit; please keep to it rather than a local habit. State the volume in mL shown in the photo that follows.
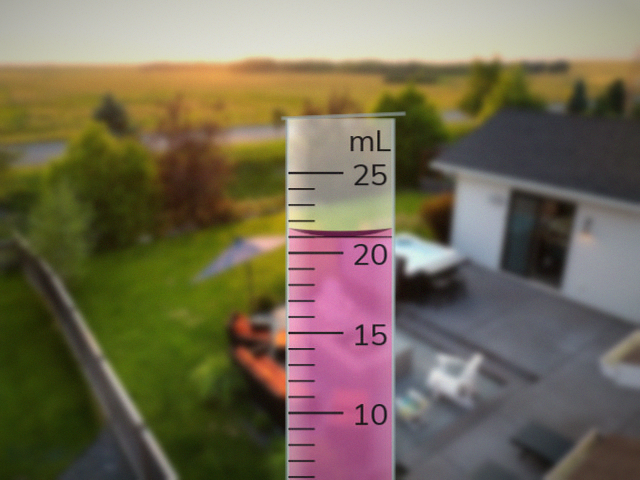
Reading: 21; mL
